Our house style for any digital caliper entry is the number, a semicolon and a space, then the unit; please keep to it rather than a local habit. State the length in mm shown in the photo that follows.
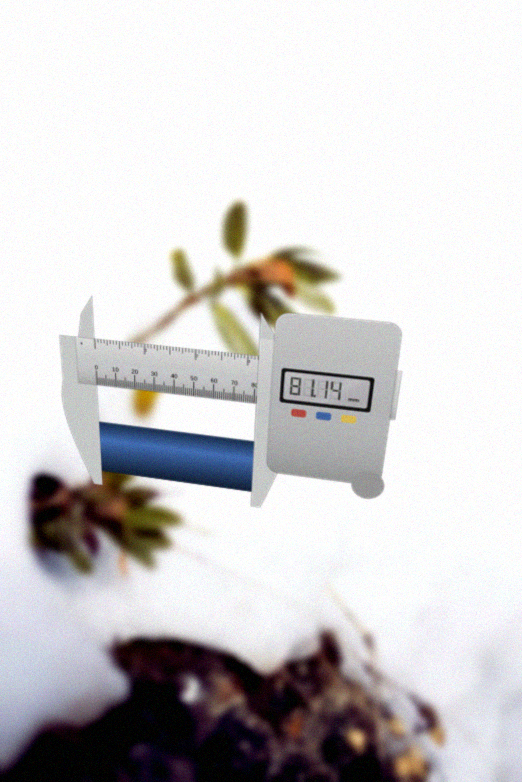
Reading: 81.14; mm
